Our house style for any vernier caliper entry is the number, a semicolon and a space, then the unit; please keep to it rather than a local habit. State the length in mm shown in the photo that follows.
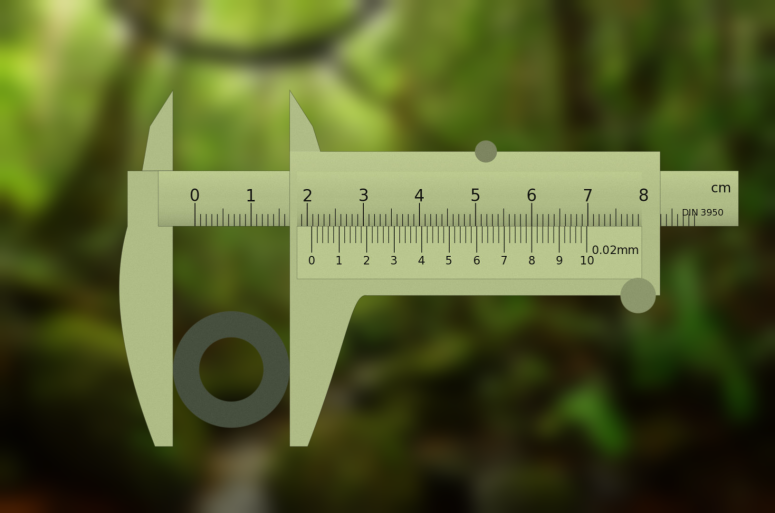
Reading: 20.8; mm
